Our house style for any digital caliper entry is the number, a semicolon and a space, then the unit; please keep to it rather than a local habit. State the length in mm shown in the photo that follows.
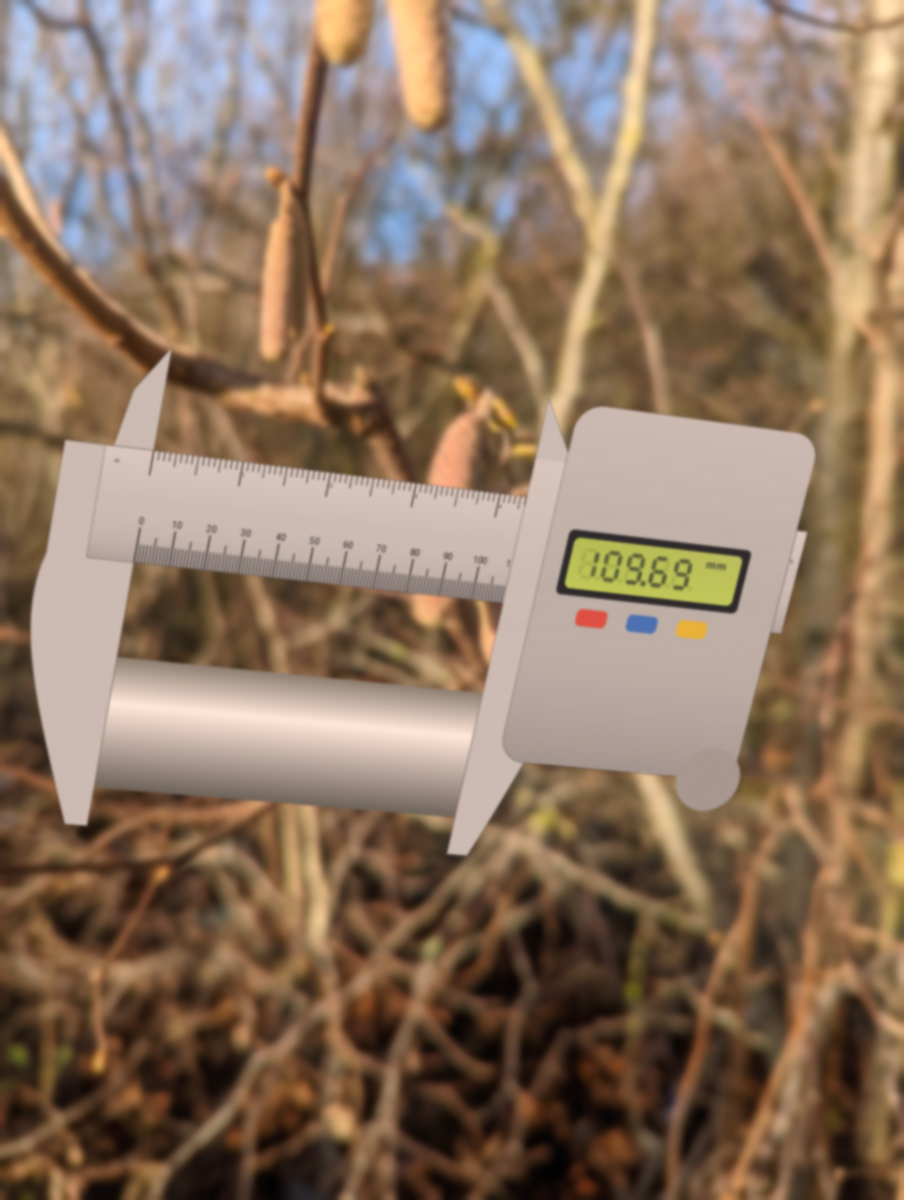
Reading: 109.69; mm
